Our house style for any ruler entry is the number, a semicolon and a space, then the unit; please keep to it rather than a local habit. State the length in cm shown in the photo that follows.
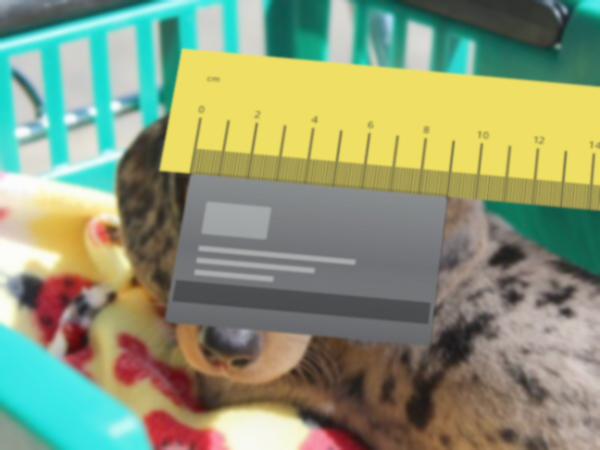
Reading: 9; cm
